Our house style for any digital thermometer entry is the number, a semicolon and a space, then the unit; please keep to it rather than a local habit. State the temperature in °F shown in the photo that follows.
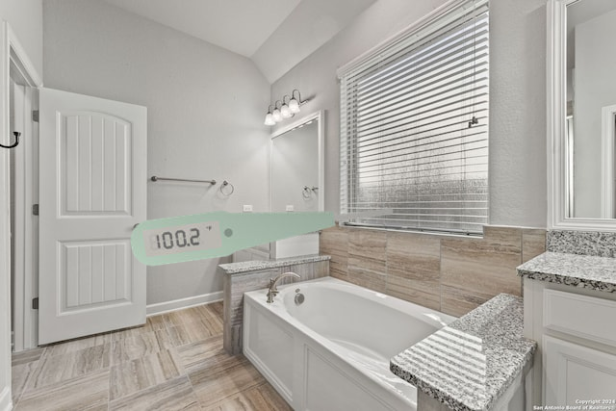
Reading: 100.2; °F
